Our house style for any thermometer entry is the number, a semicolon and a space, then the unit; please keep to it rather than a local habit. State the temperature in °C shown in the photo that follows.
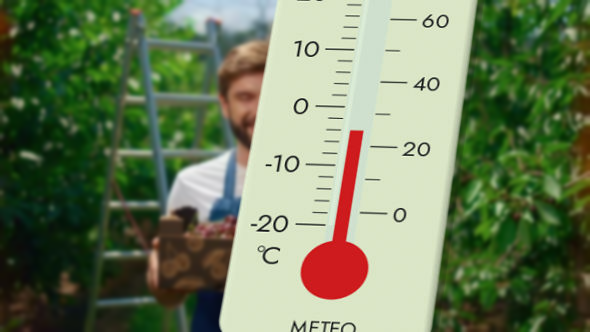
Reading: -4; °C
